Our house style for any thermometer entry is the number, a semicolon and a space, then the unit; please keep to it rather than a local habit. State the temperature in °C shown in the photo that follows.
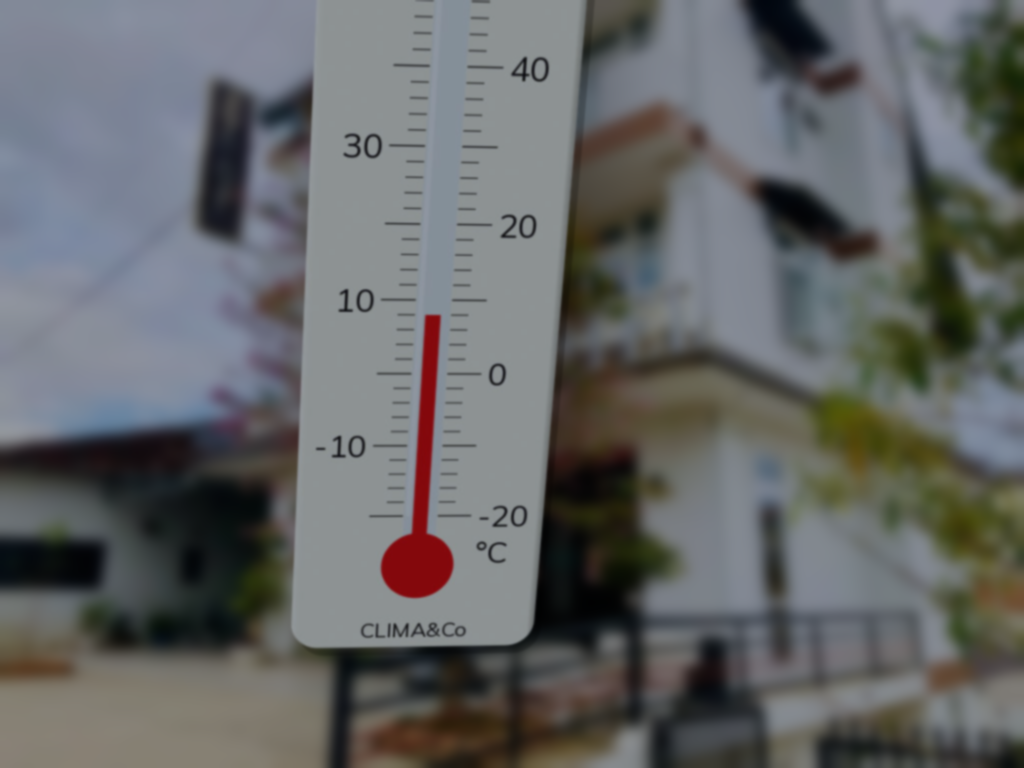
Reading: 8; °C
